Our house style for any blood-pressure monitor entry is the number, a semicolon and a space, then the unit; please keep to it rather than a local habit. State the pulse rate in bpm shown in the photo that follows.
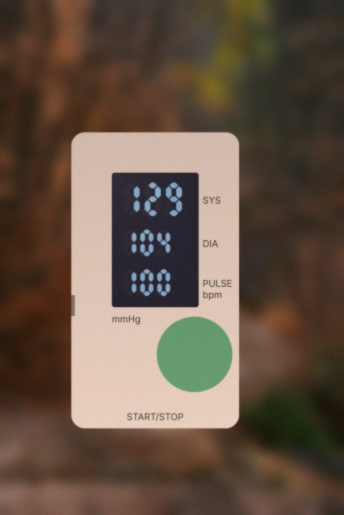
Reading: 100; bpm
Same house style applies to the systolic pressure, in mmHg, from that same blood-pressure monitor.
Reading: 129; mmHg
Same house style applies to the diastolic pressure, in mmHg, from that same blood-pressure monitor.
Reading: 104; mmHg
